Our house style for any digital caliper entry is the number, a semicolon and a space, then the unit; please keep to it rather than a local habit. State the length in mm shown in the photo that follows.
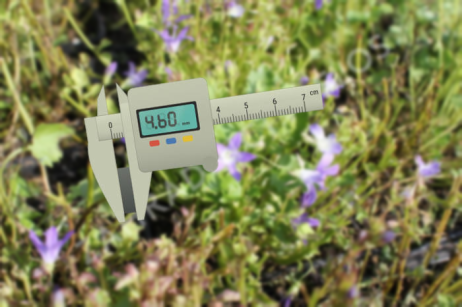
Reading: 4.60; mm
